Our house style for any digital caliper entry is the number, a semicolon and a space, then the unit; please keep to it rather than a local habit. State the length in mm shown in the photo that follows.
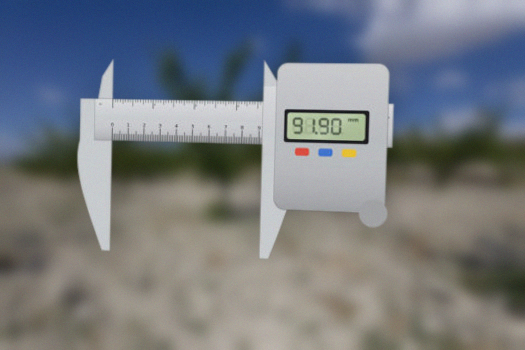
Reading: 91.90; mm
